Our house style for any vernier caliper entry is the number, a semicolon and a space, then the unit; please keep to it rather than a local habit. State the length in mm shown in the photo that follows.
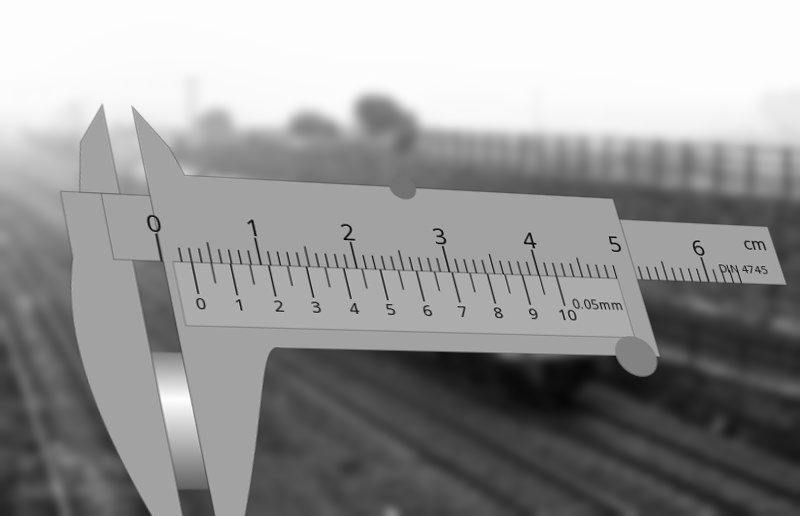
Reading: 3.0; mm
